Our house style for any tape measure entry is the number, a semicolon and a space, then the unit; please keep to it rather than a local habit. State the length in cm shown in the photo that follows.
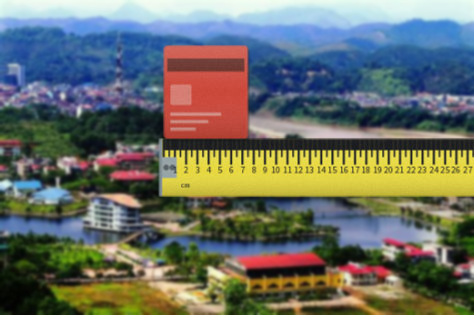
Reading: 7.5; cm
